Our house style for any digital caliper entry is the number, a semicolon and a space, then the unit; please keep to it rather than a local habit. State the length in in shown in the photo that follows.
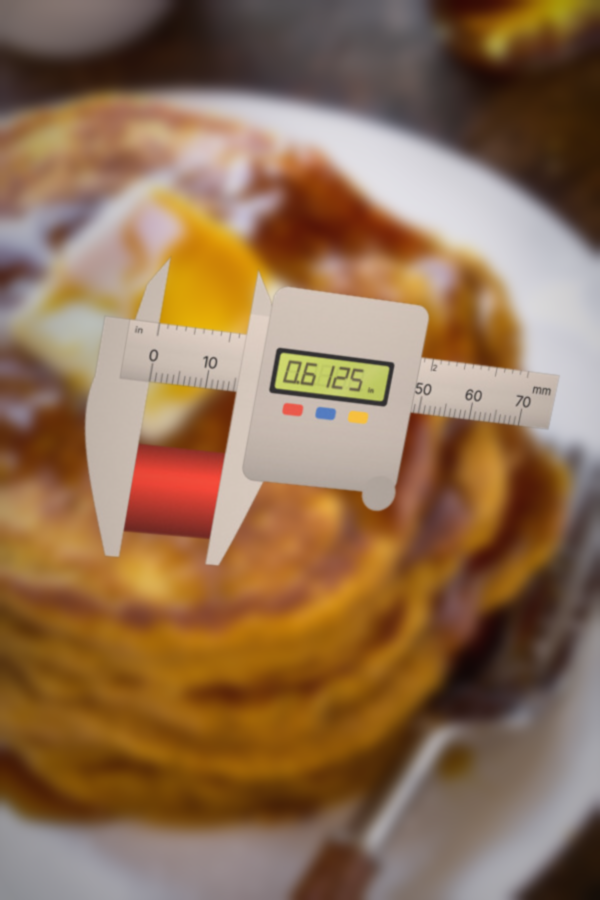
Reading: 0.6125; in
